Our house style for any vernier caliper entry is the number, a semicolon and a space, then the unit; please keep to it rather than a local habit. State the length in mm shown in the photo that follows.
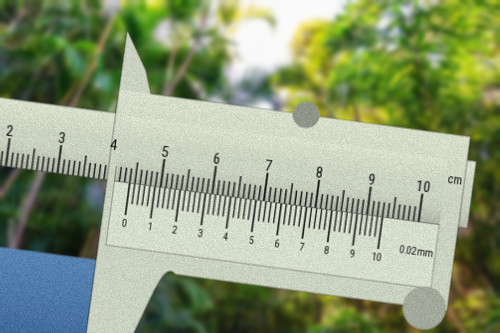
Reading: 44.0; mm
